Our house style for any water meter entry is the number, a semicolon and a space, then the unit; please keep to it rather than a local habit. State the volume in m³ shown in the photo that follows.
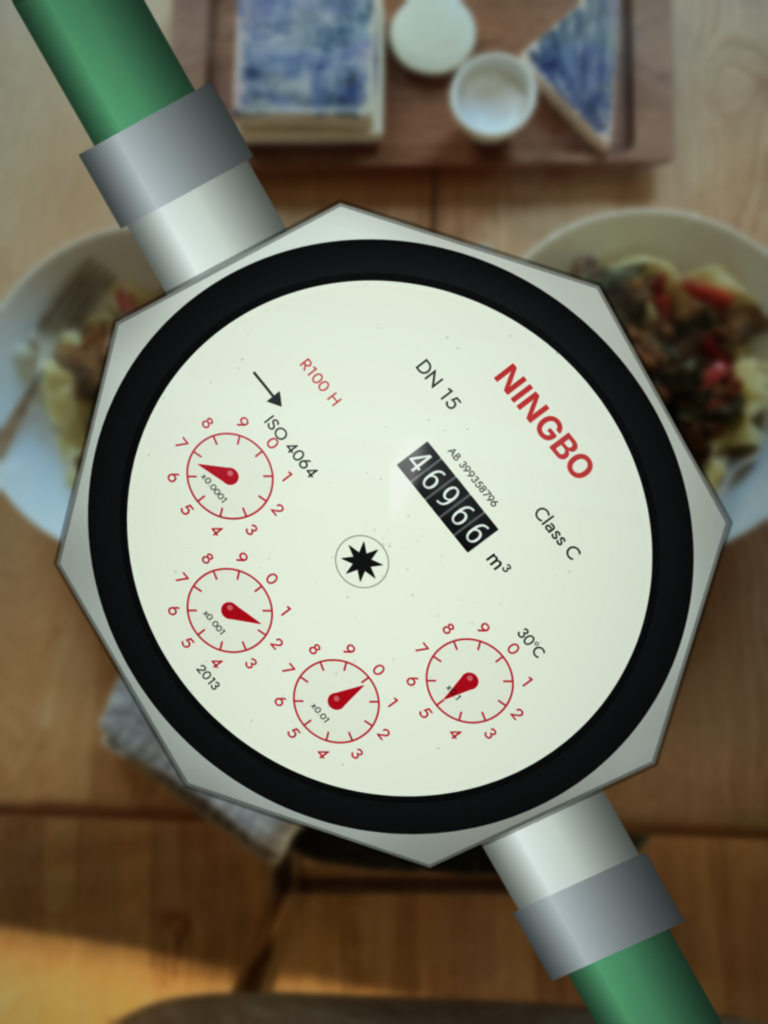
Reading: 46966.5016; m³
